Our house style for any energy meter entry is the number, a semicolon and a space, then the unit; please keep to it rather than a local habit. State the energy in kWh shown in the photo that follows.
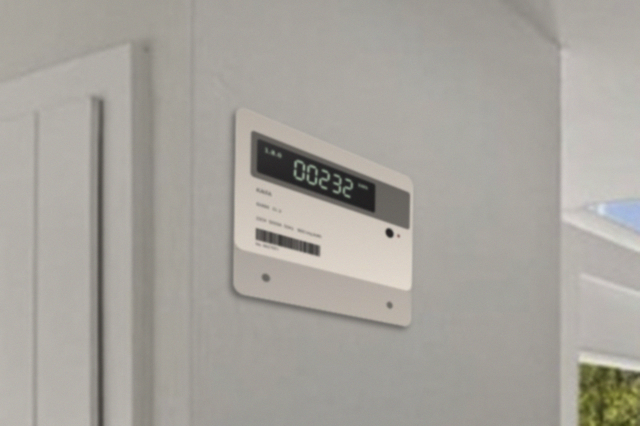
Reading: 232; kWh
